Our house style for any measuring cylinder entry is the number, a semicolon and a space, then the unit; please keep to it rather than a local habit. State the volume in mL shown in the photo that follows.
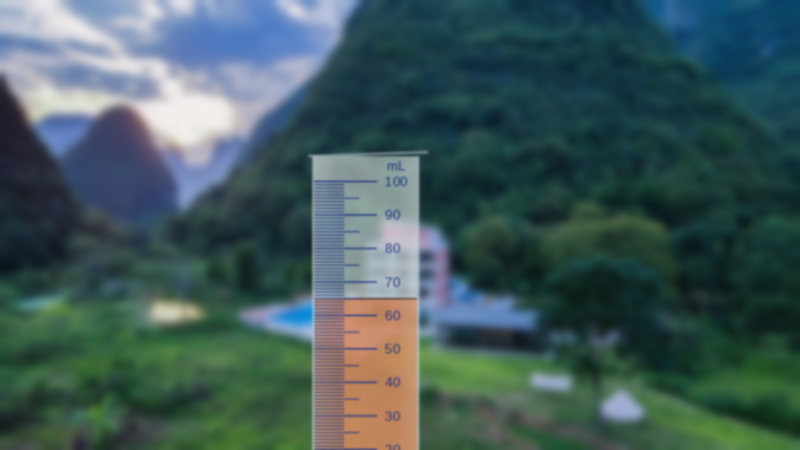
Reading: 65; mL
